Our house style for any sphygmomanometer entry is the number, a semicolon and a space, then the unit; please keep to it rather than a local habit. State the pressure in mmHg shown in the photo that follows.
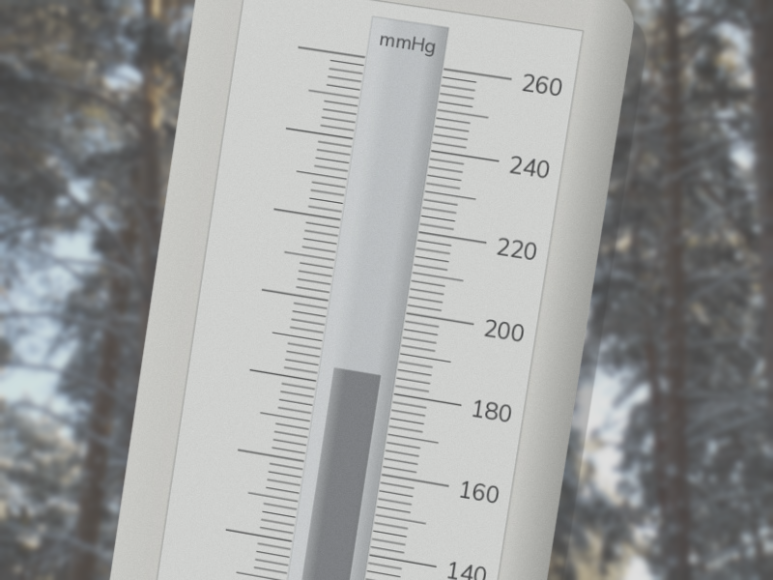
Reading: 184; mmHg
